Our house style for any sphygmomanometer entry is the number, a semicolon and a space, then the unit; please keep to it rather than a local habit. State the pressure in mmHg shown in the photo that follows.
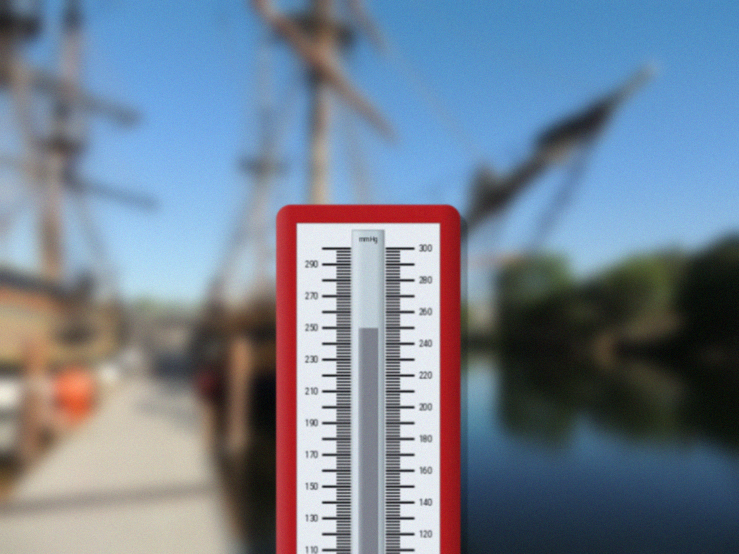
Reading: 250; mmHg
